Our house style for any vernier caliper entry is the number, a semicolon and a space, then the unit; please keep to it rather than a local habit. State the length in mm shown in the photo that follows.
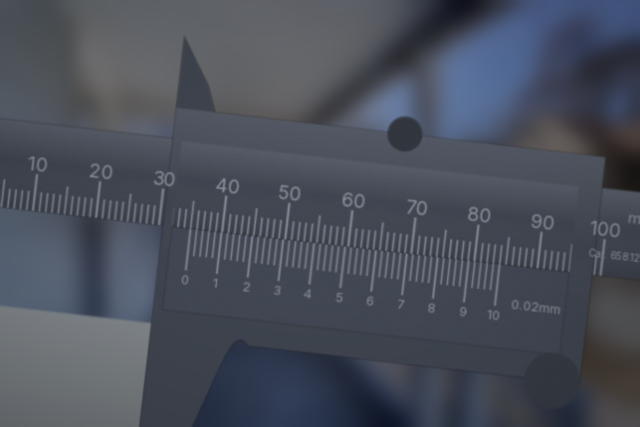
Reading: 35.0; mm
